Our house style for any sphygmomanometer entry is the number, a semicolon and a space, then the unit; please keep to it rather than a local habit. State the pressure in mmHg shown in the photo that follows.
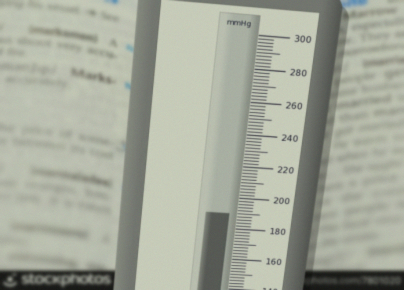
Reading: 190; mmHg
